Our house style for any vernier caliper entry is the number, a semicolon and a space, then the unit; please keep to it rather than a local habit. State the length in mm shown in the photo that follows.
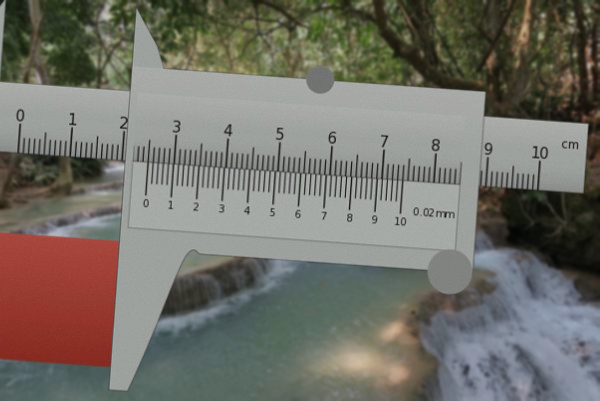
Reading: 25.0; mm
